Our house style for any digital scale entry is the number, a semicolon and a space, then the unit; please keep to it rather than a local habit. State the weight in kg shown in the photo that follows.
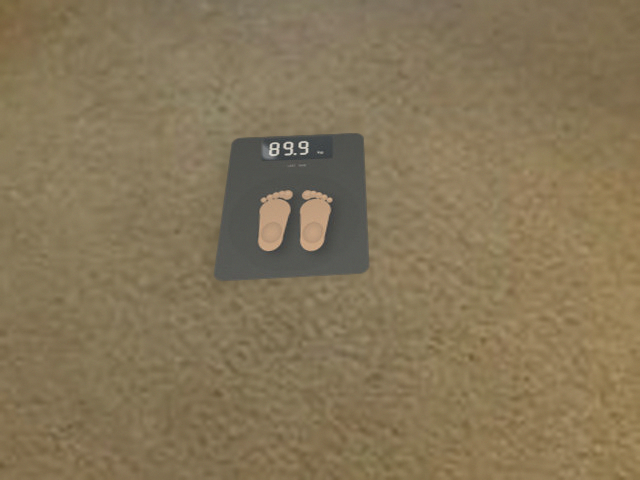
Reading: 89.9; kg
